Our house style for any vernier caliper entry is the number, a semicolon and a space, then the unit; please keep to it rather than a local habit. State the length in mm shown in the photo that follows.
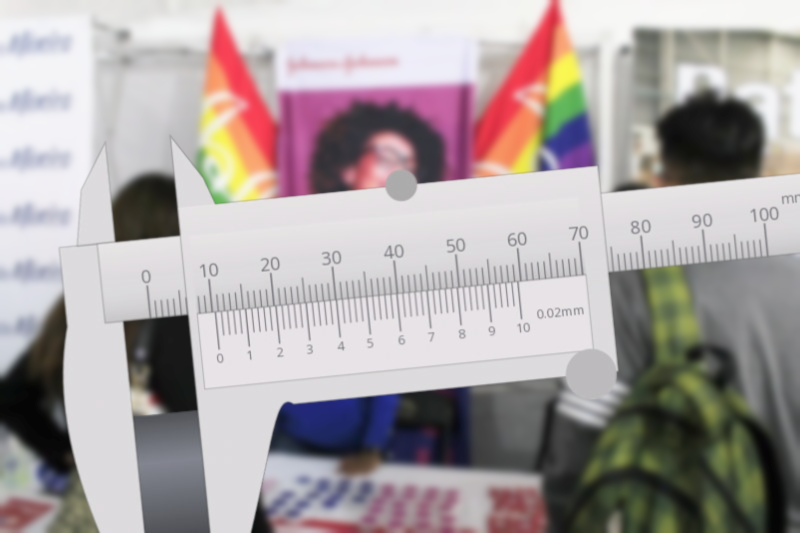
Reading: 10.5; mm
